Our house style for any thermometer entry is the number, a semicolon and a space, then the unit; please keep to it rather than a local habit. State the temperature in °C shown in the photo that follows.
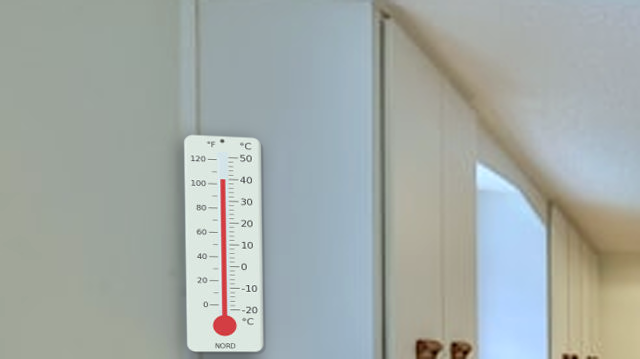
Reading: 40; °C
